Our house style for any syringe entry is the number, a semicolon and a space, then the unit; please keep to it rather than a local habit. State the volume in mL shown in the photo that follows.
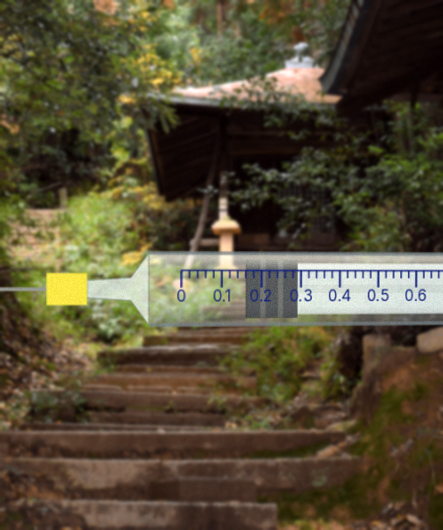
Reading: 0.16; mL
